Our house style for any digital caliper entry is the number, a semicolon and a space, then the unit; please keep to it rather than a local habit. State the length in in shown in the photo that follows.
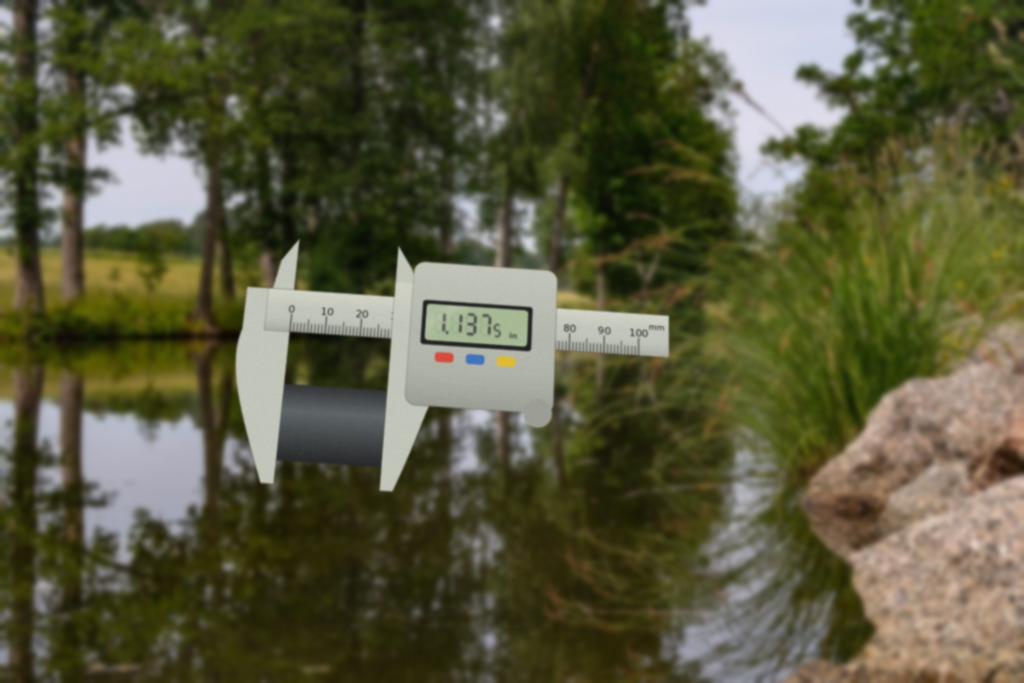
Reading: 1.1375; in
